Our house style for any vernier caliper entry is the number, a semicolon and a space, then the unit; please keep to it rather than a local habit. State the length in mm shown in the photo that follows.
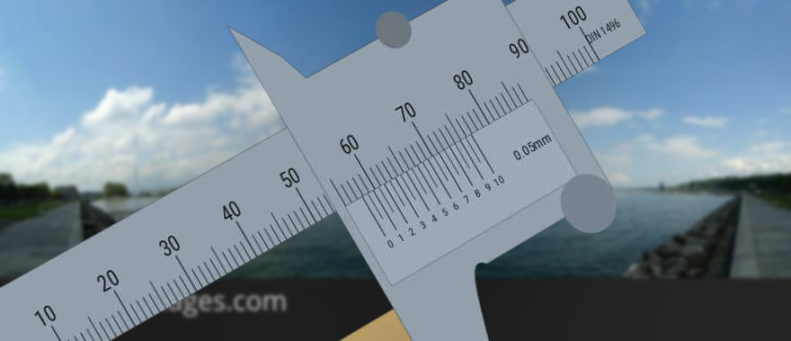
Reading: 57.8; mm
